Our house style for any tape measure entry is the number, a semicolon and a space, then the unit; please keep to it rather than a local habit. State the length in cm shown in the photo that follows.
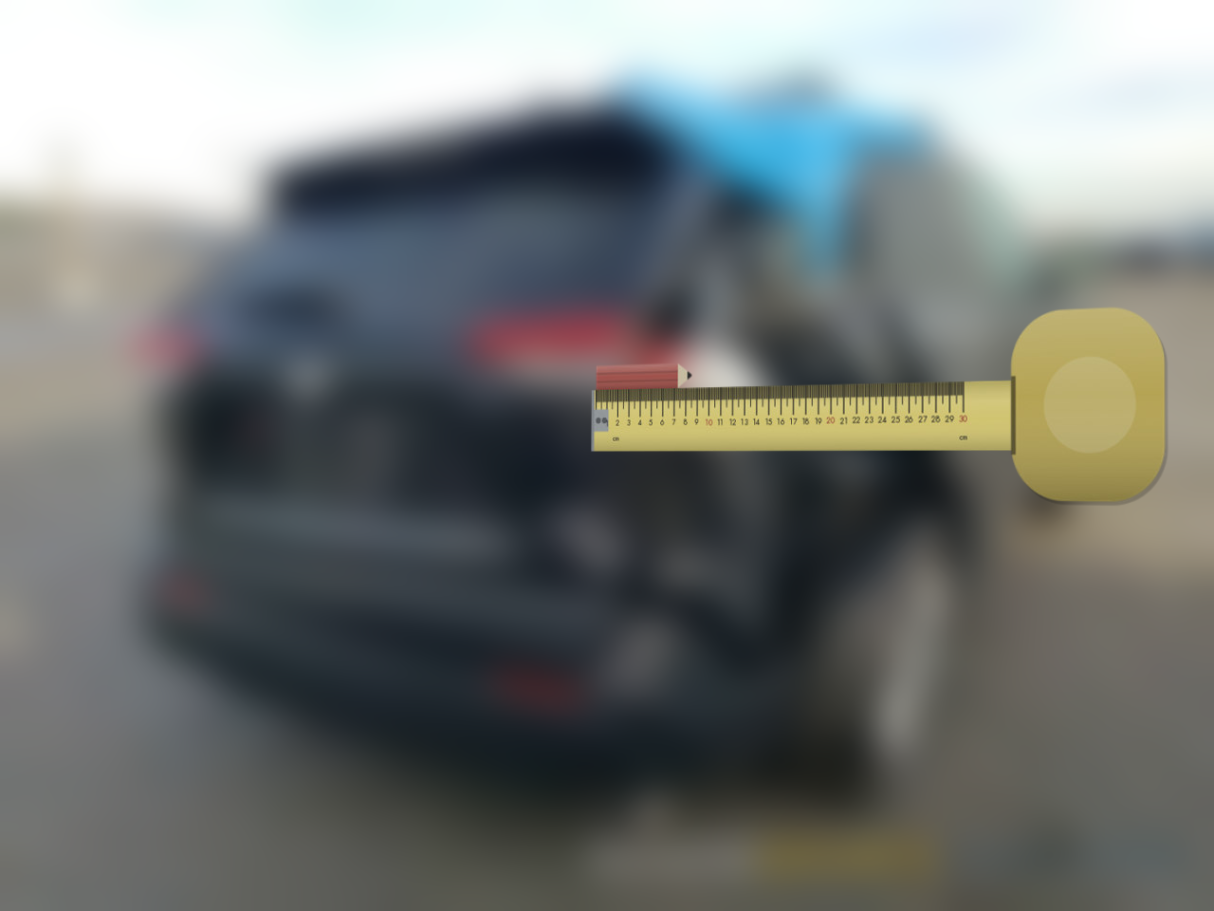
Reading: 8.5; cm
